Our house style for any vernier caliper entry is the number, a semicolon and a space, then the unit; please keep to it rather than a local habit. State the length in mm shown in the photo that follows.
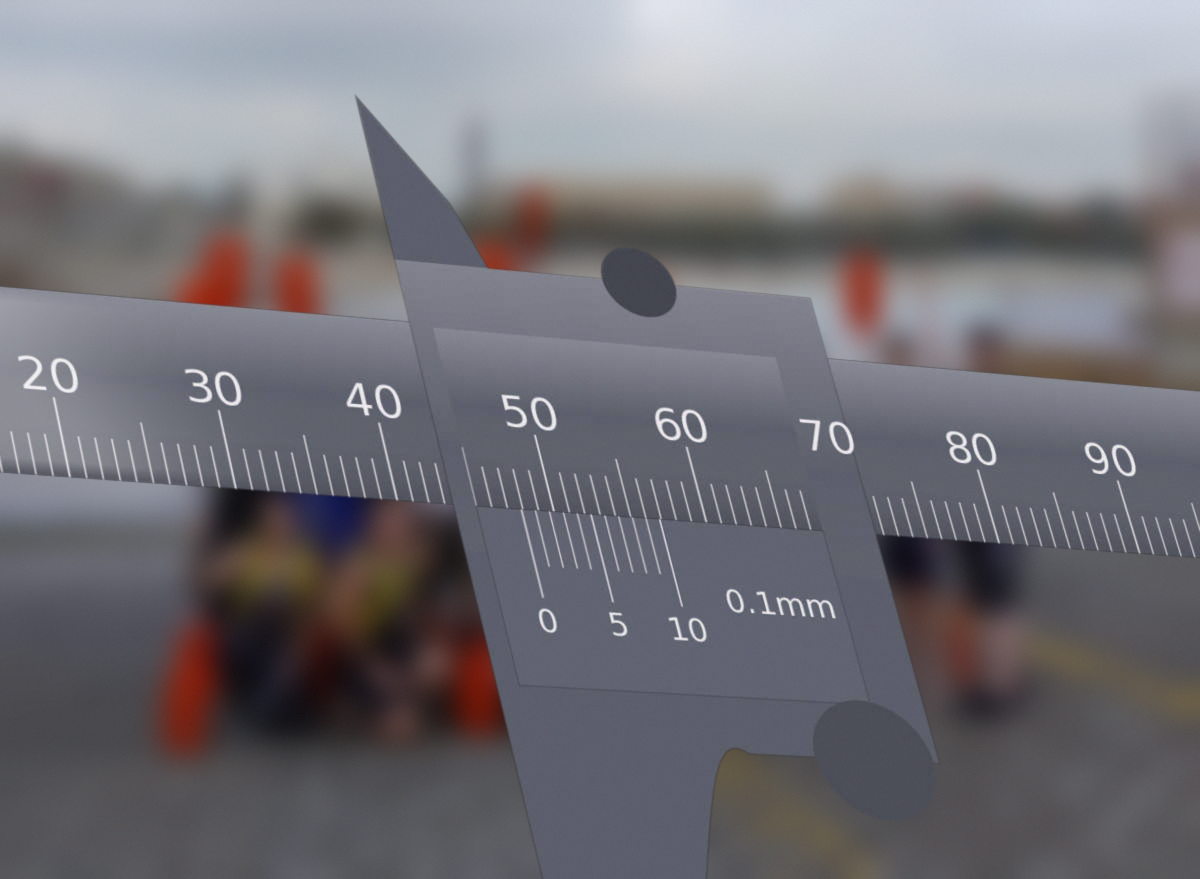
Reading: 47.9; mm
